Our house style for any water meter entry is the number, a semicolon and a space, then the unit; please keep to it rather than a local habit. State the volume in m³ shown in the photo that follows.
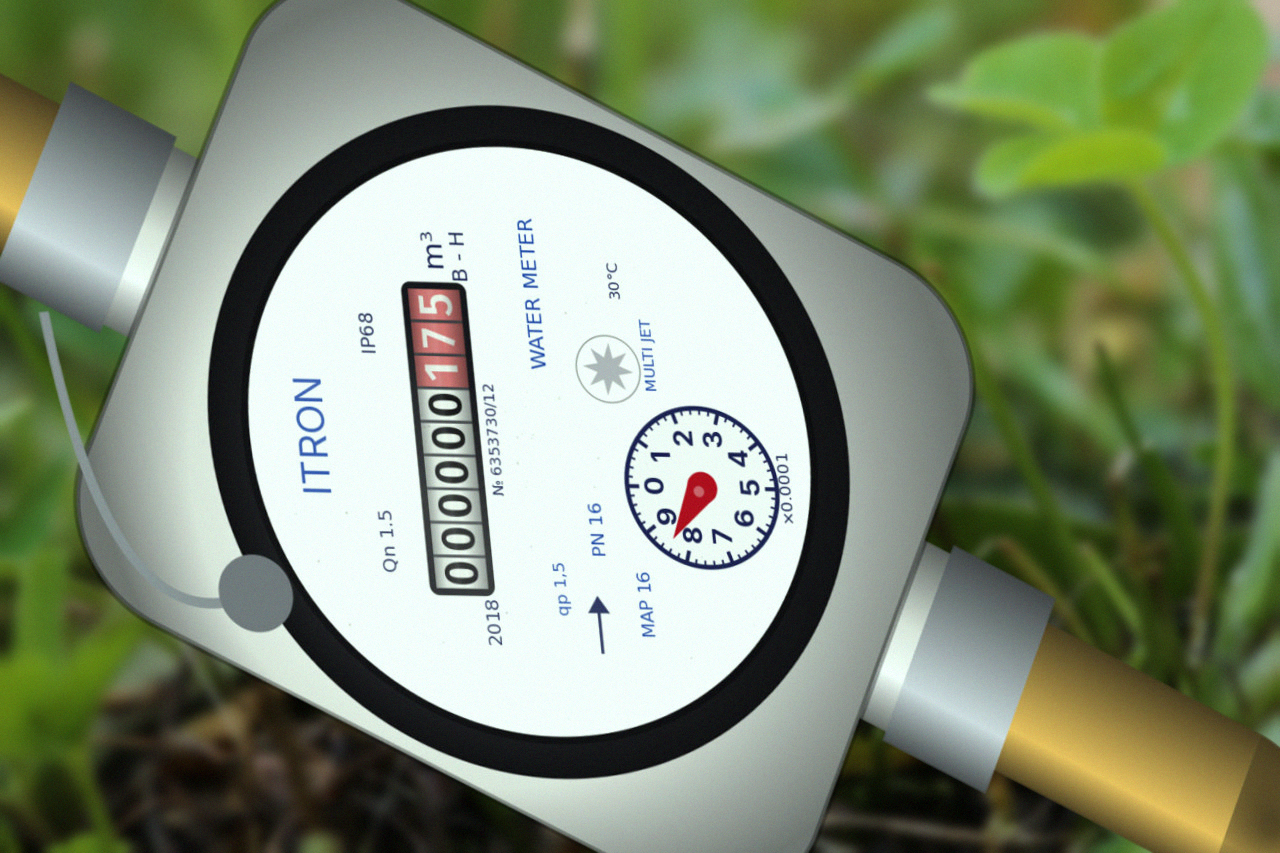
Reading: 0.1758; m³
